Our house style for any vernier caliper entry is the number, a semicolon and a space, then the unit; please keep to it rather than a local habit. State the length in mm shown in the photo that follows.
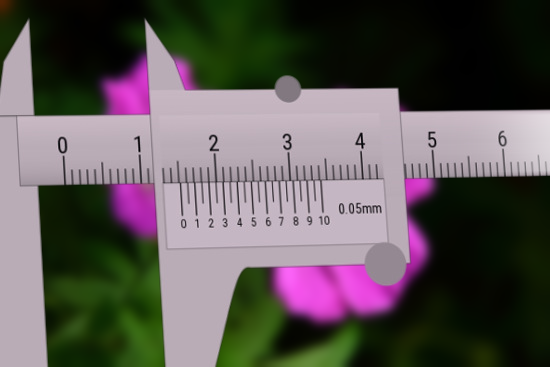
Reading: 15.2; mm
